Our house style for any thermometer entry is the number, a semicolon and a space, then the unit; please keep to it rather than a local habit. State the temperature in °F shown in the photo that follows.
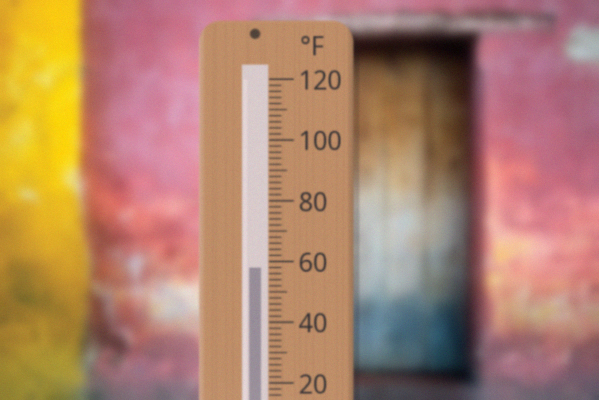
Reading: 58; °F
